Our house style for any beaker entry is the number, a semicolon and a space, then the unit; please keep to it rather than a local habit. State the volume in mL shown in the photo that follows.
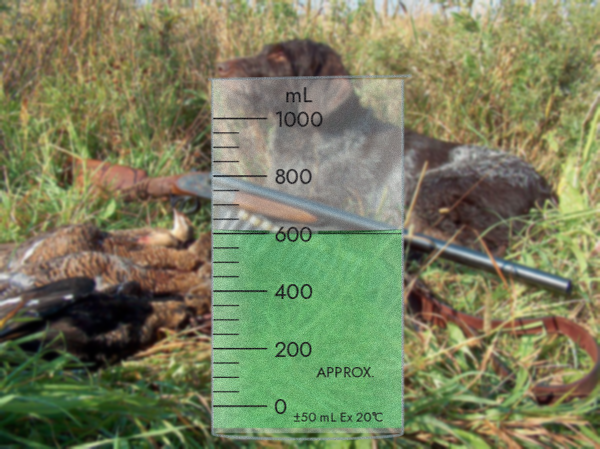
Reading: 600; mL
